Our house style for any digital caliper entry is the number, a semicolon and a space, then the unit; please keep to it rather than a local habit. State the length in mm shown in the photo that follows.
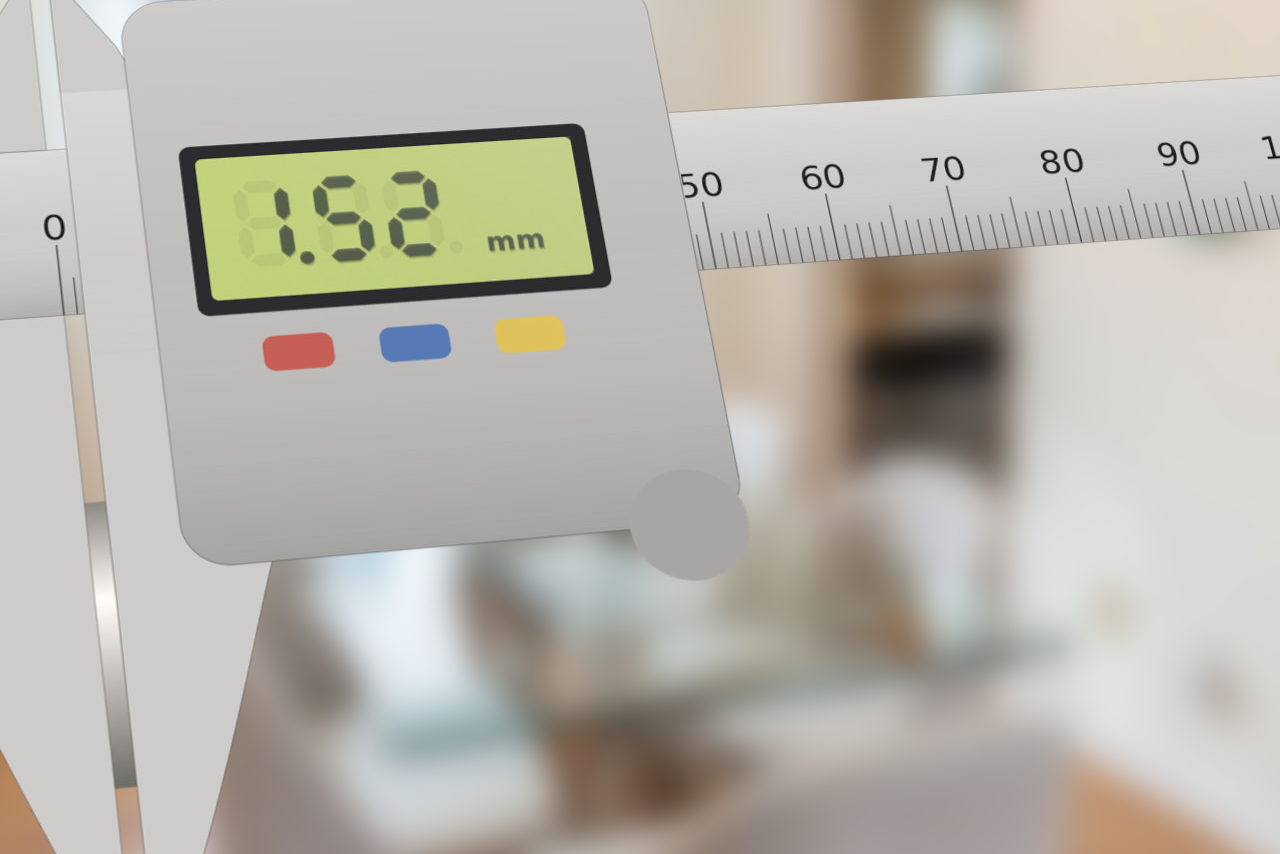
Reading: 1.52; mm
